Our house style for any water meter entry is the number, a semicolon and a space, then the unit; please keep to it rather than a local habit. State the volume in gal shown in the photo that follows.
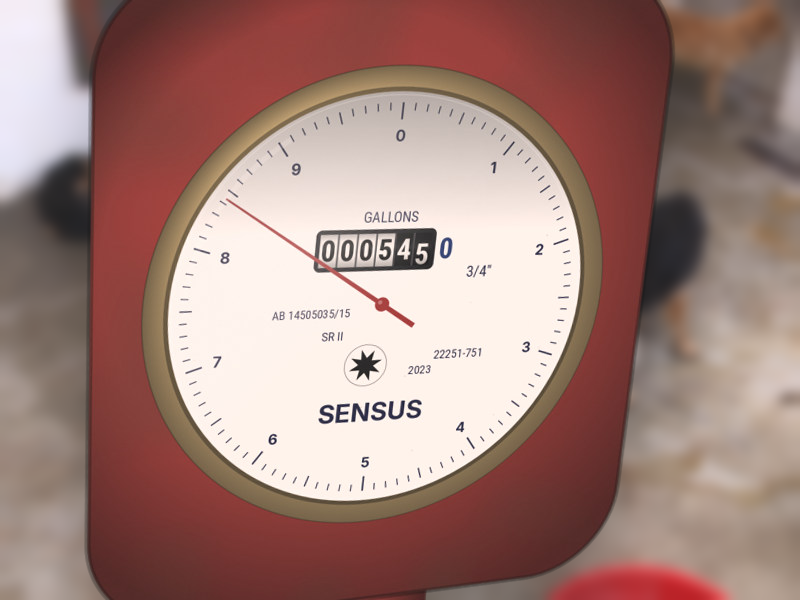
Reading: 5448.4; gal
